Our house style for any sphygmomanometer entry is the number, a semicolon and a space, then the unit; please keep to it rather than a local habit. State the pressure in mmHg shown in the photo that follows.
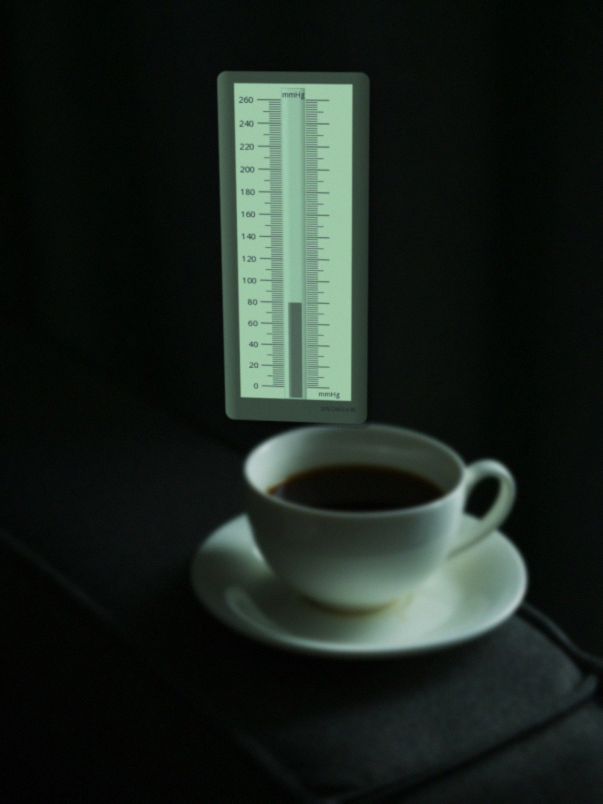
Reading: 80; mmHg
